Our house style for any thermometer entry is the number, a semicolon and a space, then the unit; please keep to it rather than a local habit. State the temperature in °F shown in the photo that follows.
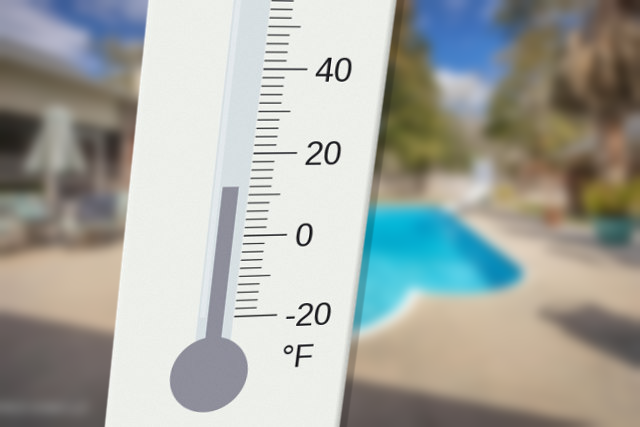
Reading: 12; °F
